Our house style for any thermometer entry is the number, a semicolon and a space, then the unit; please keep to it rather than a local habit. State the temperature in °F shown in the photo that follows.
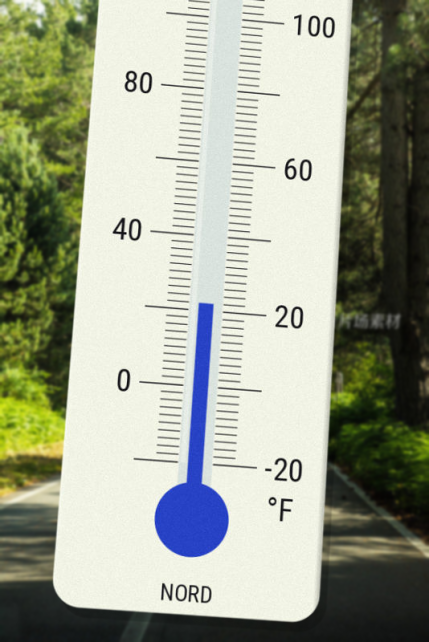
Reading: 22; °F
